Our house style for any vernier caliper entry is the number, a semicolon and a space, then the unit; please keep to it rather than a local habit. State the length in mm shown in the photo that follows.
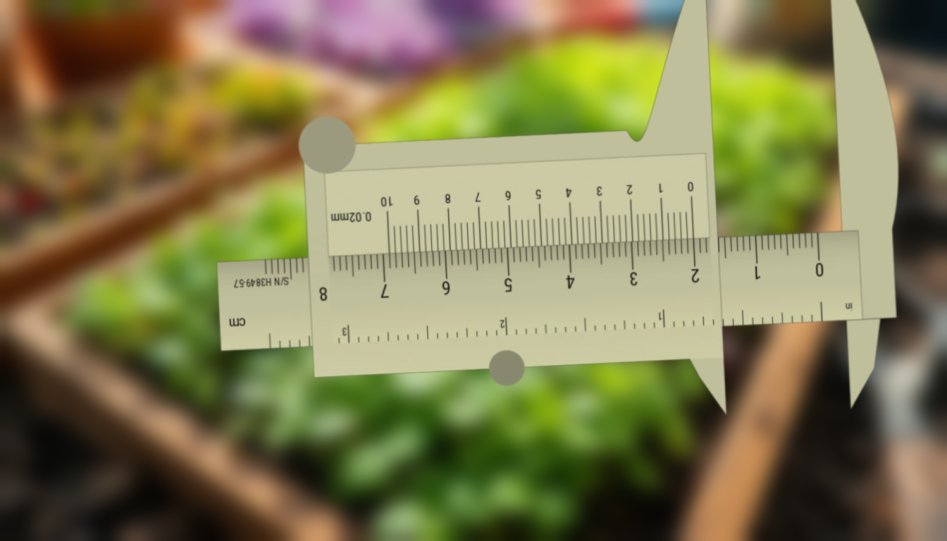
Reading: 20.0; mm
